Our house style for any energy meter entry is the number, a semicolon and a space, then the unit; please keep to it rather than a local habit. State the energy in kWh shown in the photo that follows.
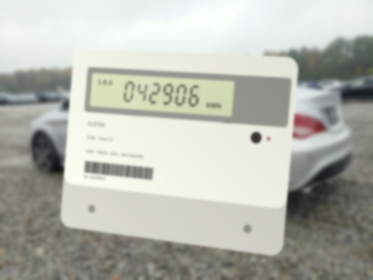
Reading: 42906; kWh
